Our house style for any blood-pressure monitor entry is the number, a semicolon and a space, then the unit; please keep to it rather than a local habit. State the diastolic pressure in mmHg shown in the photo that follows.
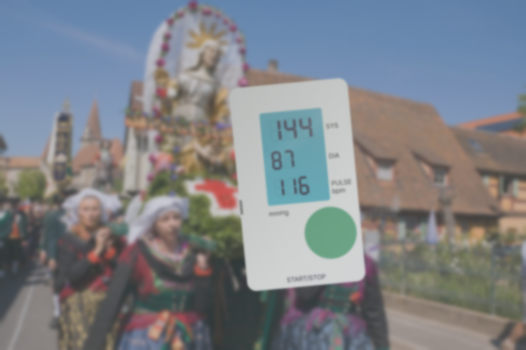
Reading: 87; mmHg
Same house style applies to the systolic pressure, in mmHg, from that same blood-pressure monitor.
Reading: 144; mmHg
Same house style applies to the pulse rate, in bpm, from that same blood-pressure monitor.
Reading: 116; bpm
